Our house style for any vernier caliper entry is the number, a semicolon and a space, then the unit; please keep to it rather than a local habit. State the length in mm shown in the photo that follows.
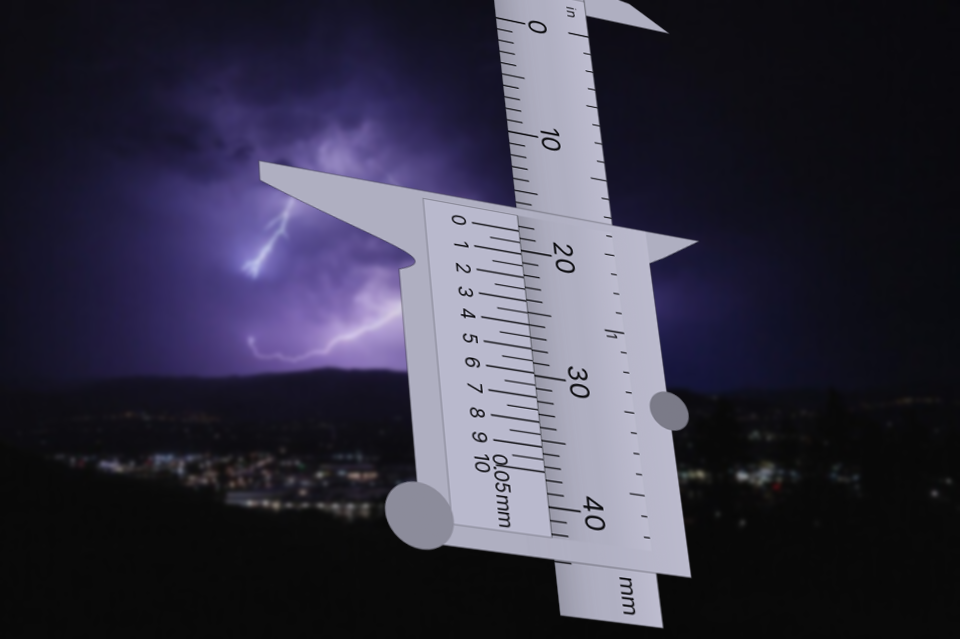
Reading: 18.4; mm
